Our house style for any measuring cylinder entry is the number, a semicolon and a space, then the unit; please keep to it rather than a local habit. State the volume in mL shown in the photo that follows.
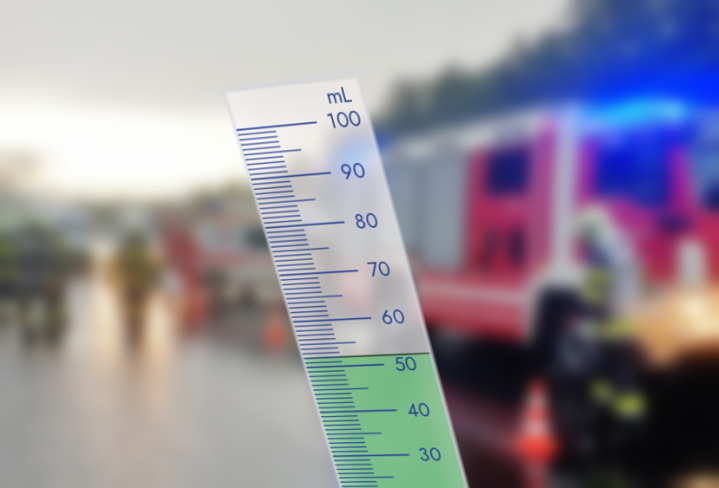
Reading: 52; mL
